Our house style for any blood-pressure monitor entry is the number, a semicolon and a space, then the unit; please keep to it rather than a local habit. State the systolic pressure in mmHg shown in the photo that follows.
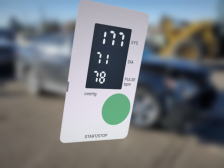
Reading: 177; mmHg
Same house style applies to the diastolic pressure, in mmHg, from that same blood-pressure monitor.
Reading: 71; mmHg
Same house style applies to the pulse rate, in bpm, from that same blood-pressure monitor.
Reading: 78; bpm
